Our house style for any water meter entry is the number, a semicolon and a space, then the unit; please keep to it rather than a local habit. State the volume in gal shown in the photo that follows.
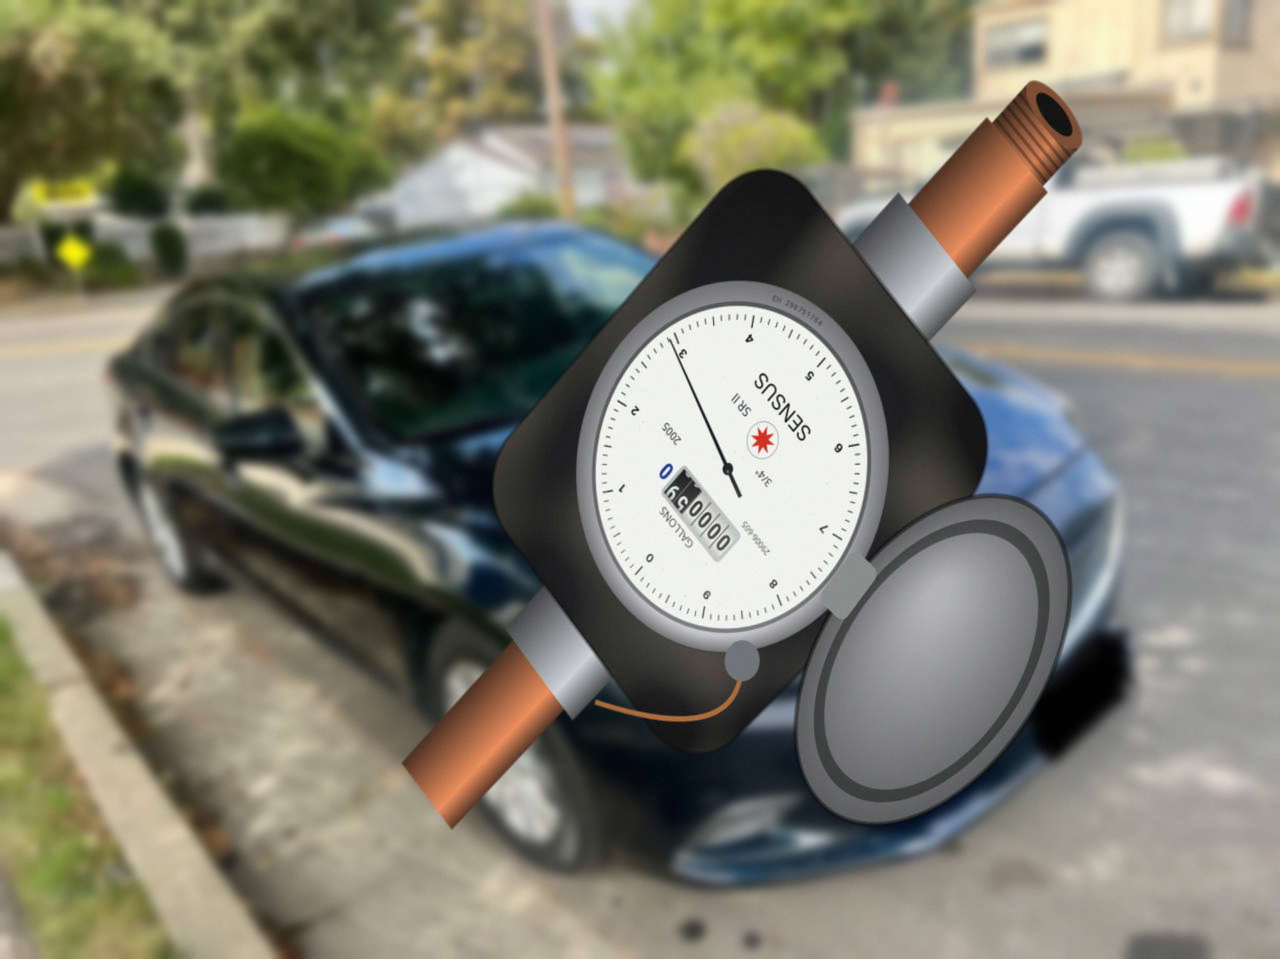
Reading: 592.9; gal
